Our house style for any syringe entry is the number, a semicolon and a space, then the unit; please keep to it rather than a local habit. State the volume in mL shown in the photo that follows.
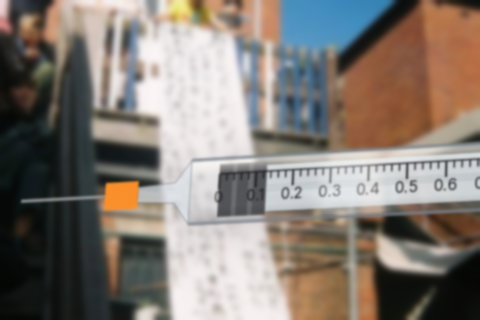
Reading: 0; mL
